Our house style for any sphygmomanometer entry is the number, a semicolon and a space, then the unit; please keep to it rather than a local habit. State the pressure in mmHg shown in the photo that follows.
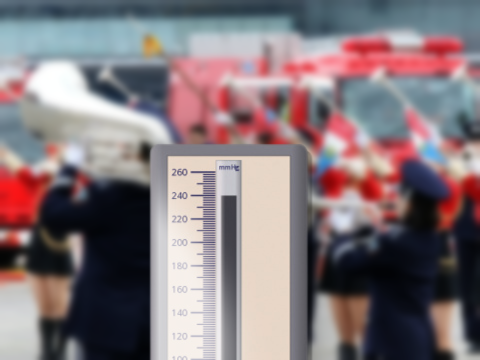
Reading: 240; mmHg
